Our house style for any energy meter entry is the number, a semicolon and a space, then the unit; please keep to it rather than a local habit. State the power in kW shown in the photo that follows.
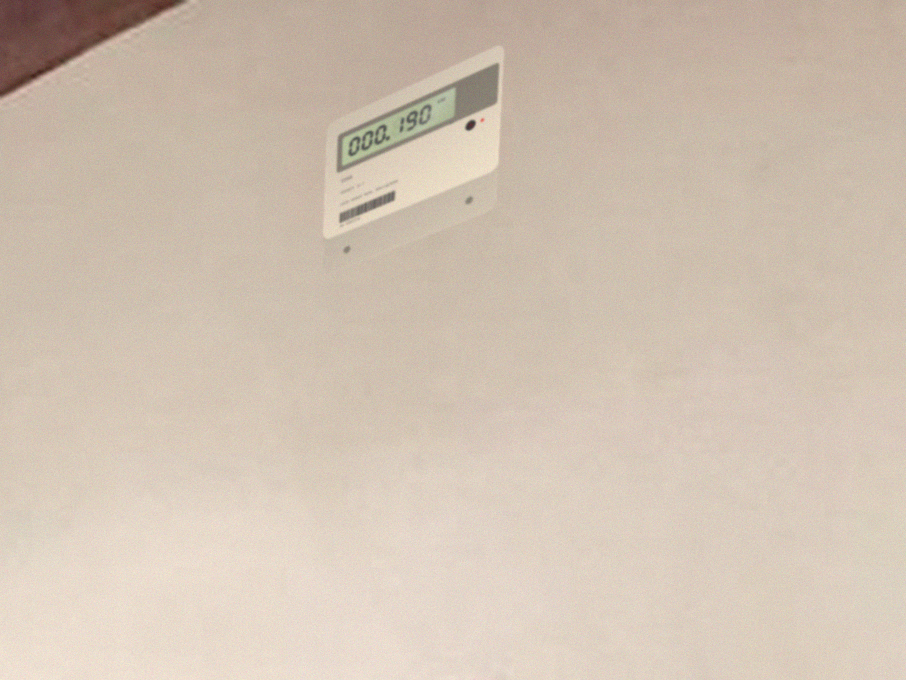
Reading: 0.190; kW
